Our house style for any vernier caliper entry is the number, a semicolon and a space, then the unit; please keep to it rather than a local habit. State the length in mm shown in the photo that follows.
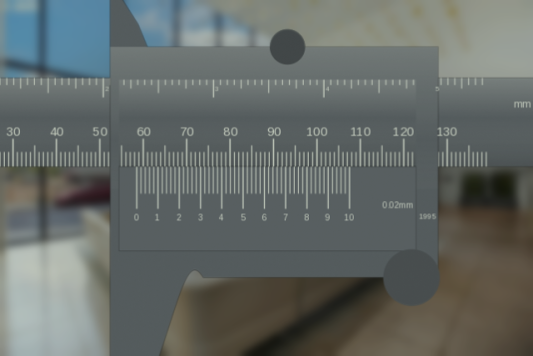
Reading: 58.5; mm
